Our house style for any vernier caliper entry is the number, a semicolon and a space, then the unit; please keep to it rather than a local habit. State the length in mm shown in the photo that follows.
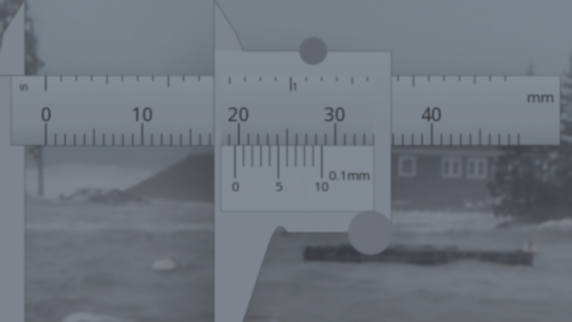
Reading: 19.6; mm
